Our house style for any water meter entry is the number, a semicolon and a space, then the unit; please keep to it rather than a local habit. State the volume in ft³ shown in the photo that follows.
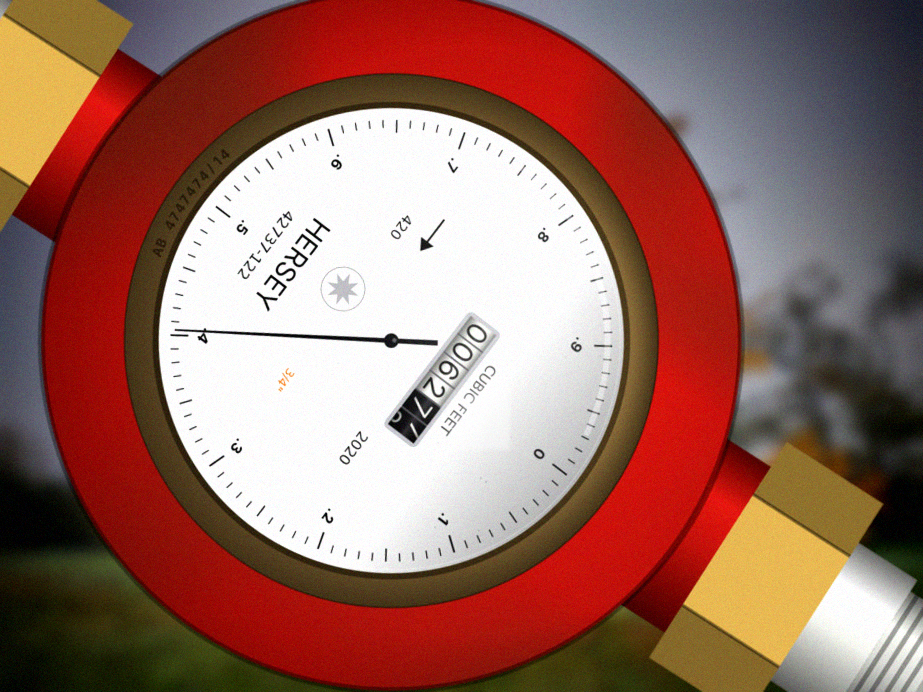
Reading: 6277.40; ft³
